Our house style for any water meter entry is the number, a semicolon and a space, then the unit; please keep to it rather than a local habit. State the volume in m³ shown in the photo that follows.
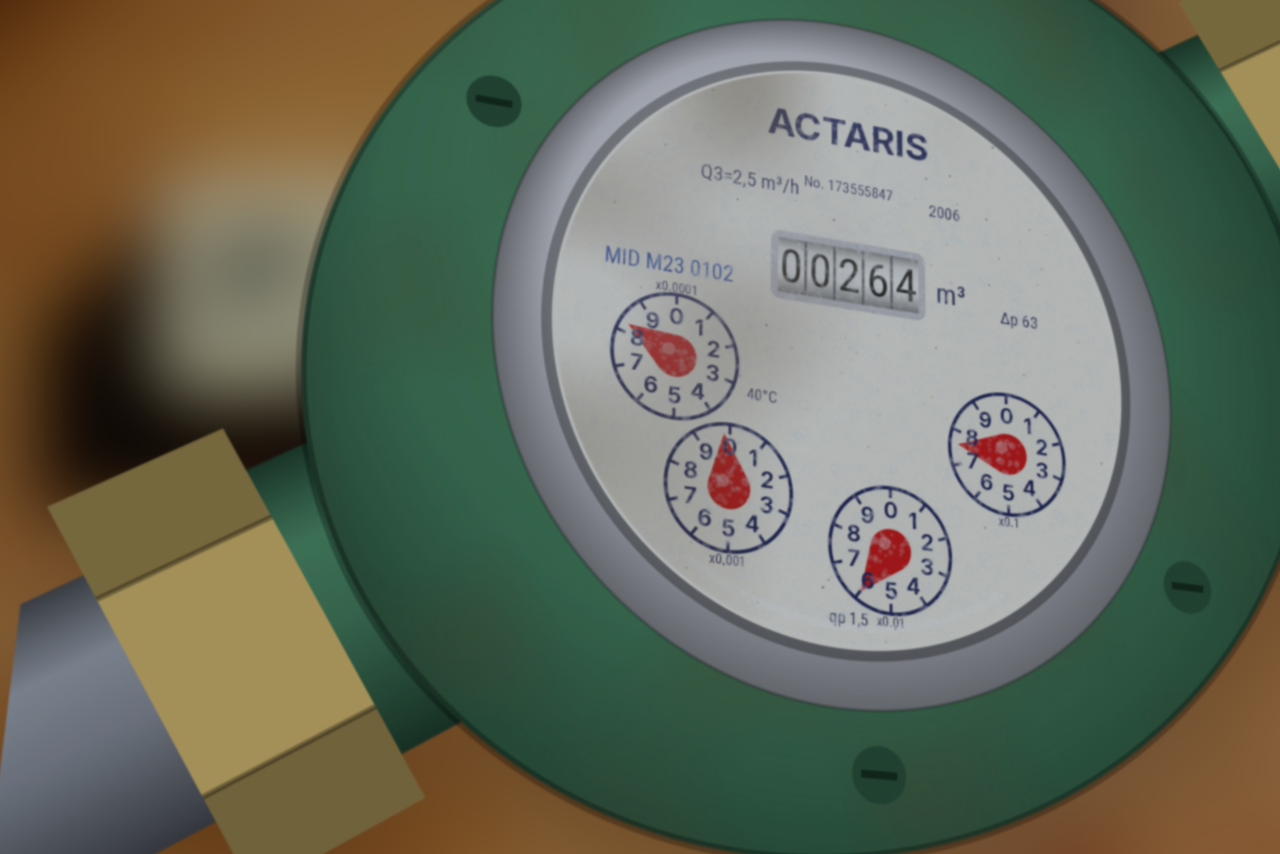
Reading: 264.7598; m³
